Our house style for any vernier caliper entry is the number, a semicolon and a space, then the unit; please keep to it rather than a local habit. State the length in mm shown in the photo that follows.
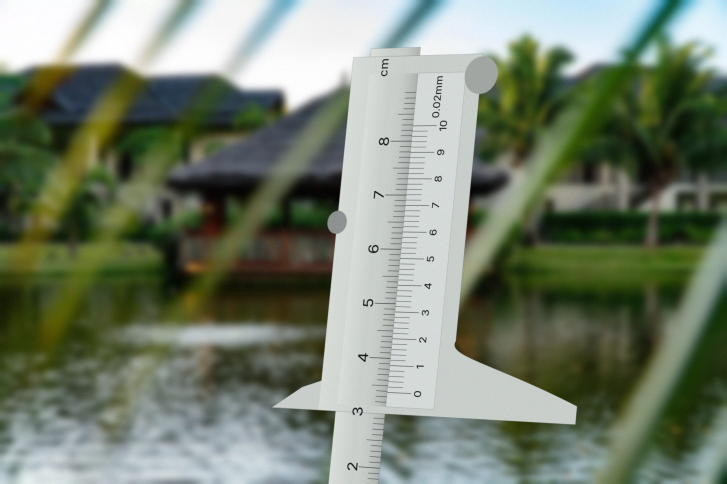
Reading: 33.8; mm
